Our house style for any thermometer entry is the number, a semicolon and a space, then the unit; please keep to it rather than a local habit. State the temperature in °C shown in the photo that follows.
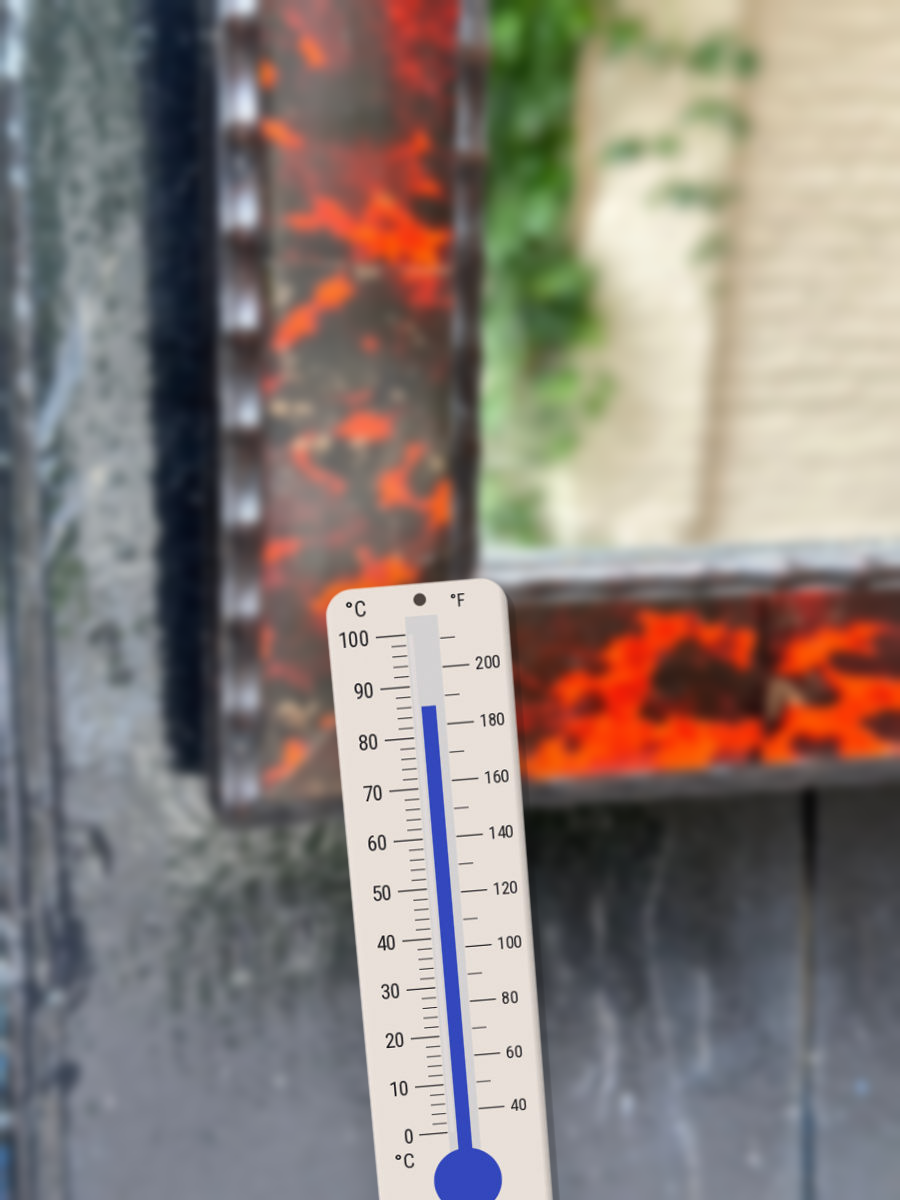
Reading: 86; °C
